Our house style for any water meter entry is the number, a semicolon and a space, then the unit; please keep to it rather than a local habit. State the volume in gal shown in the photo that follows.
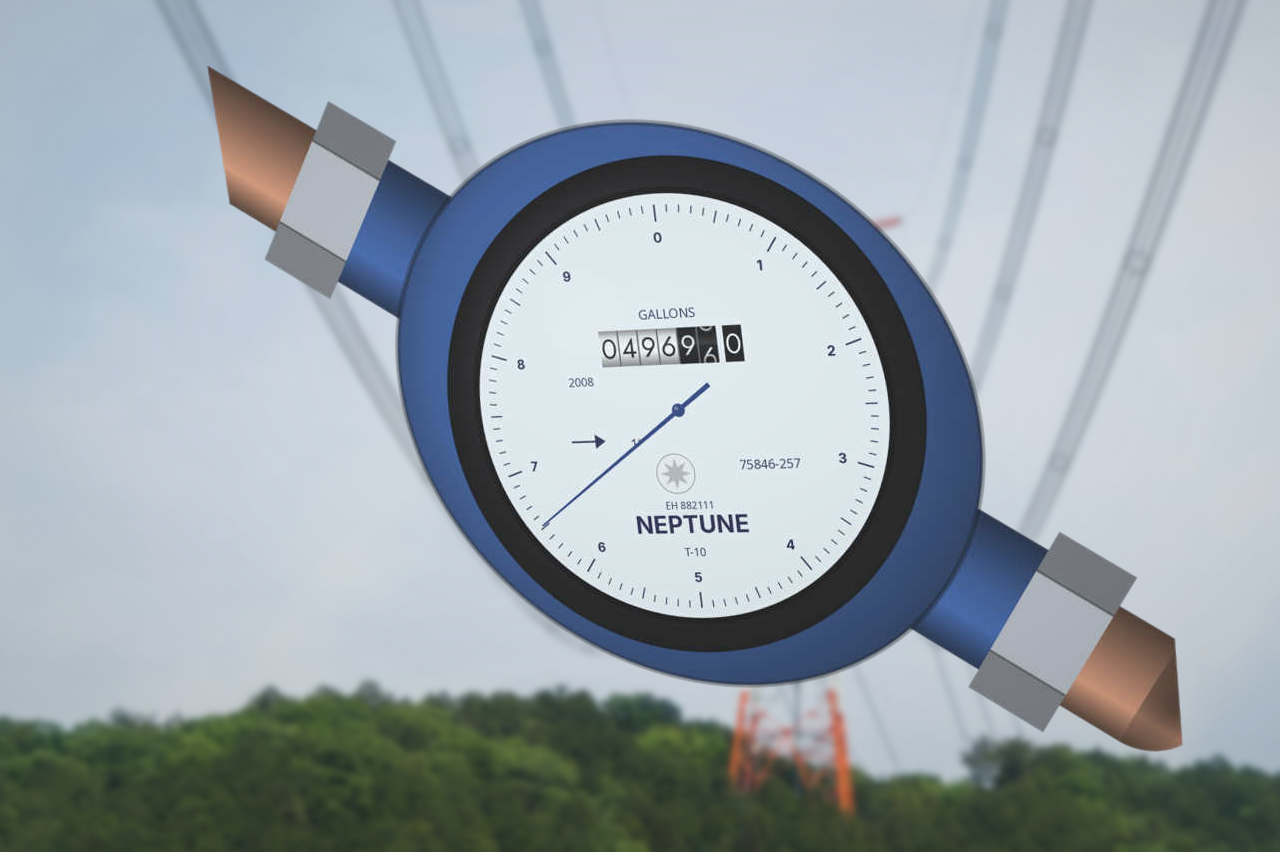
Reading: 496956.5; gal
